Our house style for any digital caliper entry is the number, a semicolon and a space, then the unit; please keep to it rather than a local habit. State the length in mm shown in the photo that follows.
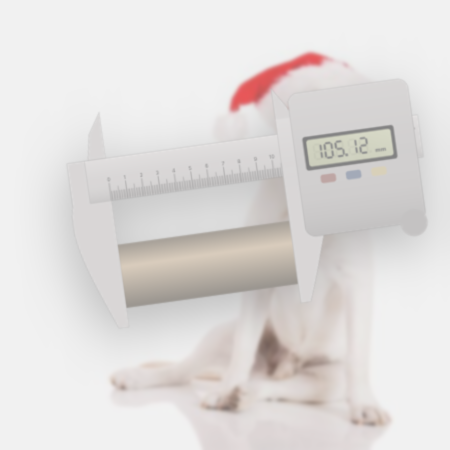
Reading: 105.12; mm
